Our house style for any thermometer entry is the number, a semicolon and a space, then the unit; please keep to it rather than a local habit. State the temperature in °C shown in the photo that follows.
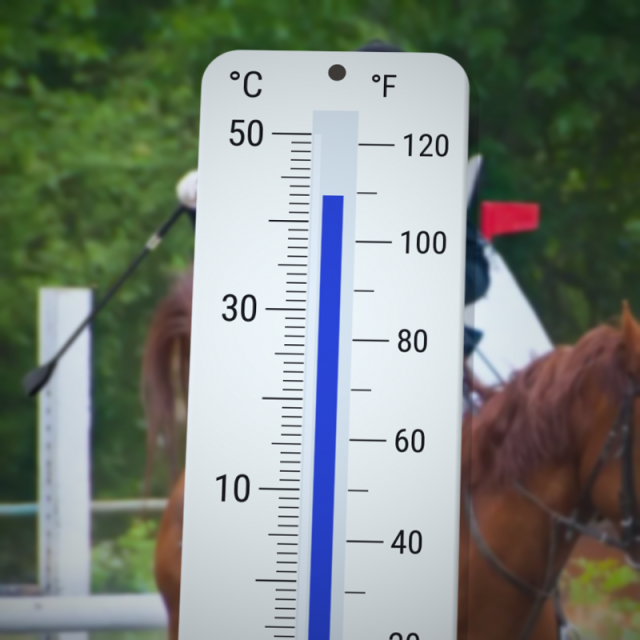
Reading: 43; °C
